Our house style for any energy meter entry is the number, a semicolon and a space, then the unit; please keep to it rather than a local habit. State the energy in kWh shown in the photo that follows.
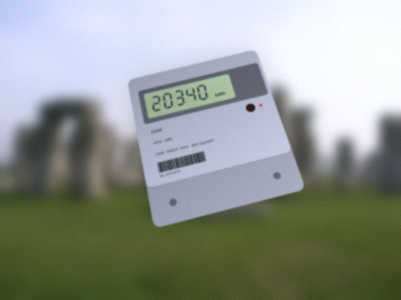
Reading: 20340; kWh
